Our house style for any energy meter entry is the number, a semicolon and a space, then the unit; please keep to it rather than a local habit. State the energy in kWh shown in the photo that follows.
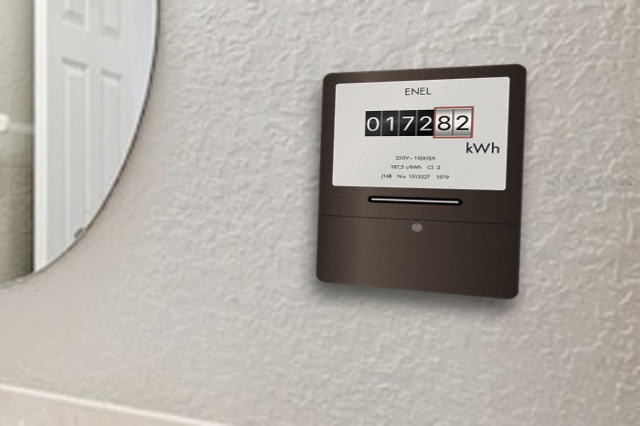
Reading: 172.82; kWh
